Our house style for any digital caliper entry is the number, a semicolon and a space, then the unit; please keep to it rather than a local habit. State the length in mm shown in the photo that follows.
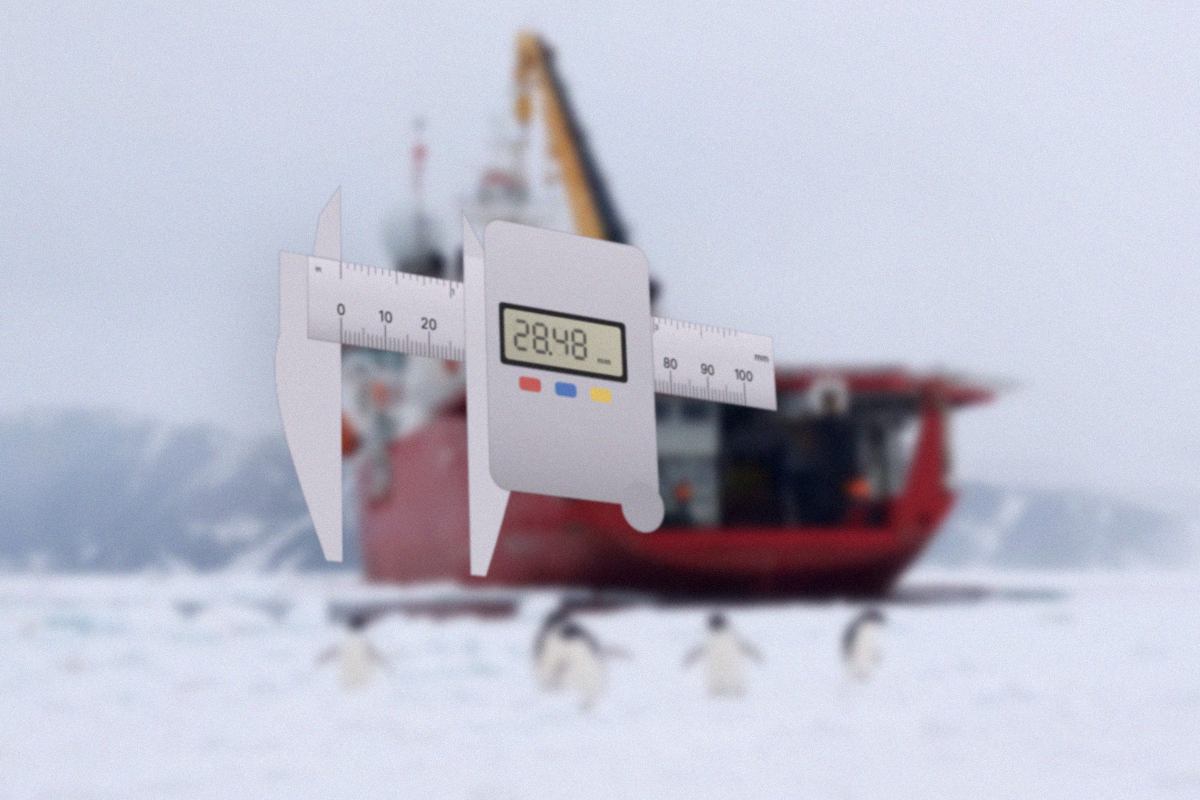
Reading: 28.48; mm
